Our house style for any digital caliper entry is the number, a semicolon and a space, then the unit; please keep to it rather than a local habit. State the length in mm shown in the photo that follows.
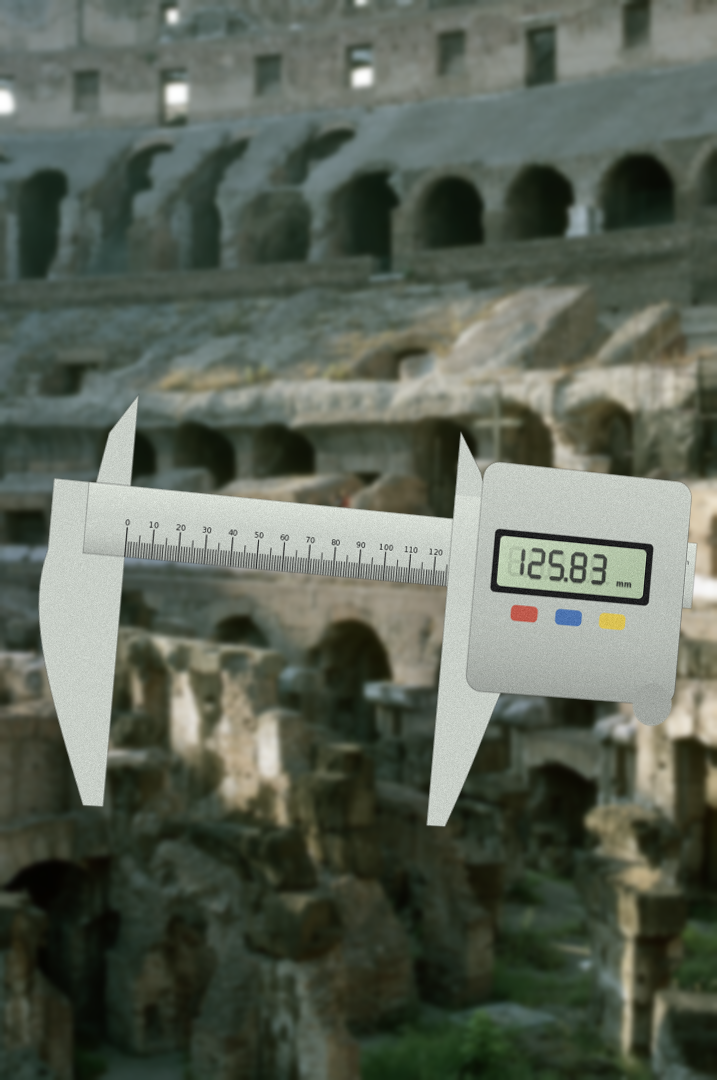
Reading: 125.83; mm
